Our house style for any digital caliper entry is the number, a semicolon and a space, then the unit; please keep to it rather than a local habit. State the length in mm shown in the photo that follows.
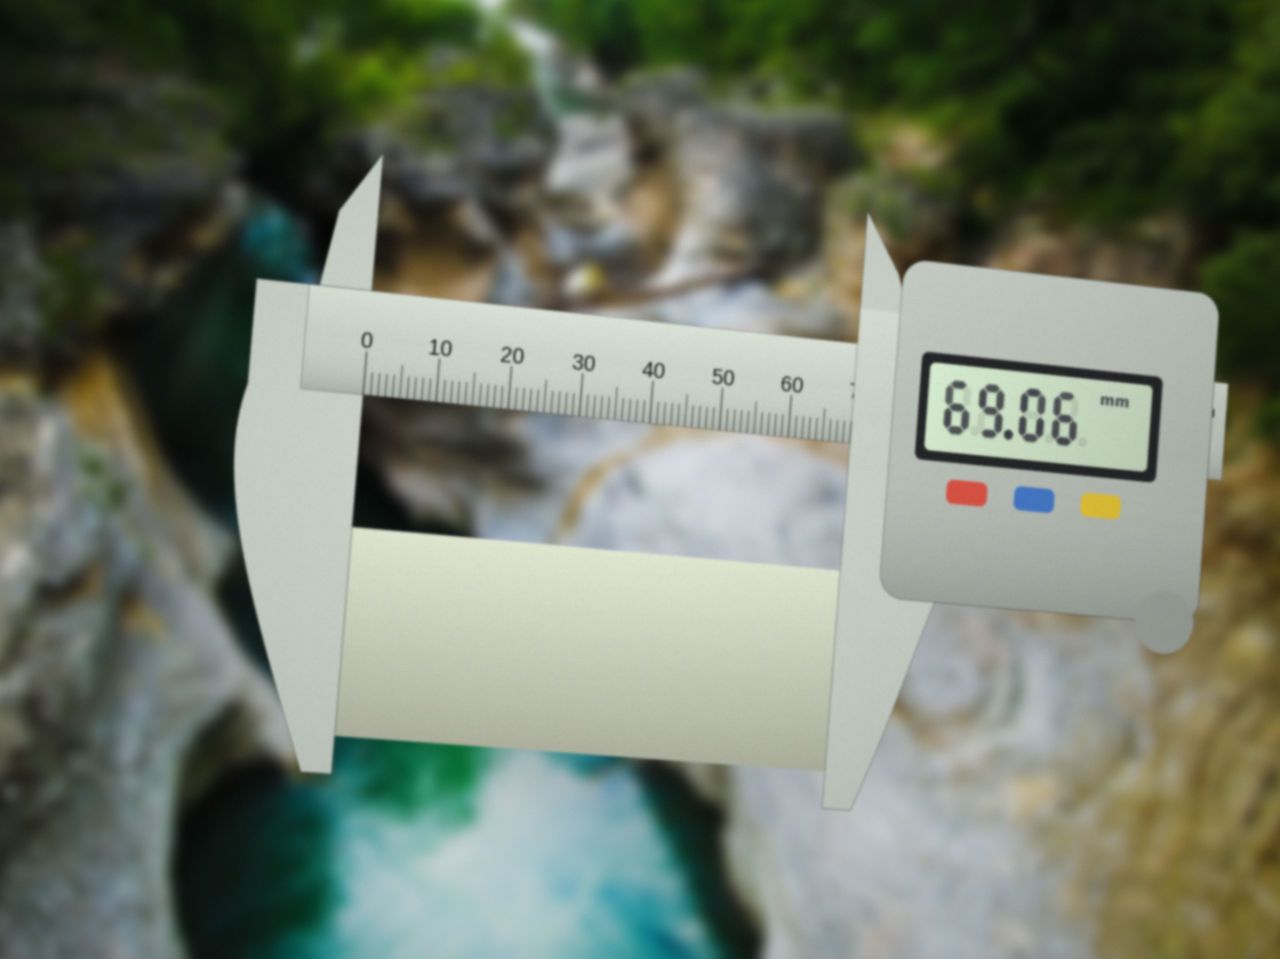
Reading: 69.06; mm
